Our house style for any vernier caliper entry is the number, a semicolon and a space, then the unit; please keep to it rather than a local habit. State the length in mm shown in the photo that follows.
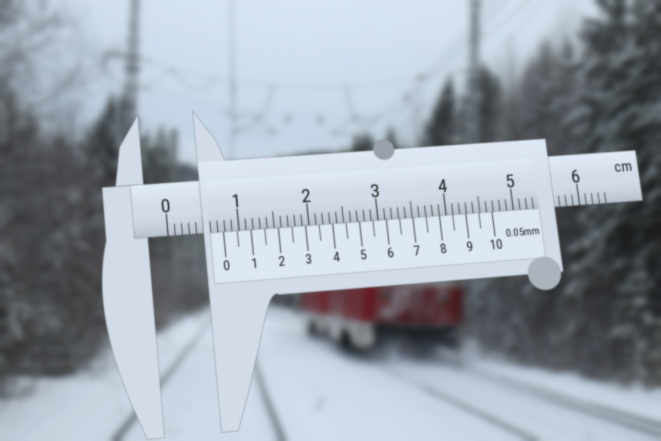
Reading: 7.8; mm
